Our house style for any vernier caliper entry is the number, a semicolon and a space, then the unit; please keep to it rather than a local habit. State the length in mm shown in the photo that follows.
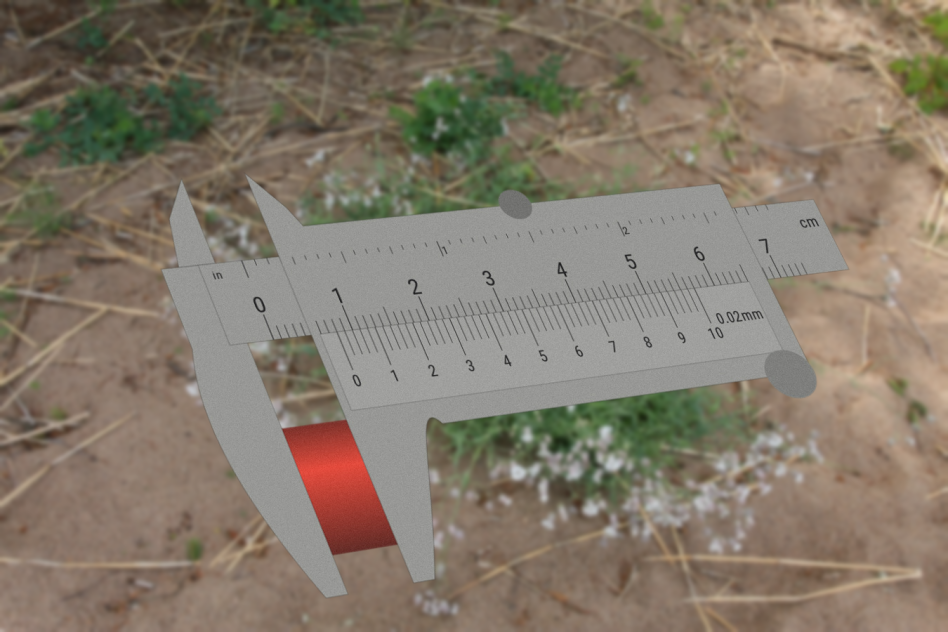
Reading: 8.0; mm
